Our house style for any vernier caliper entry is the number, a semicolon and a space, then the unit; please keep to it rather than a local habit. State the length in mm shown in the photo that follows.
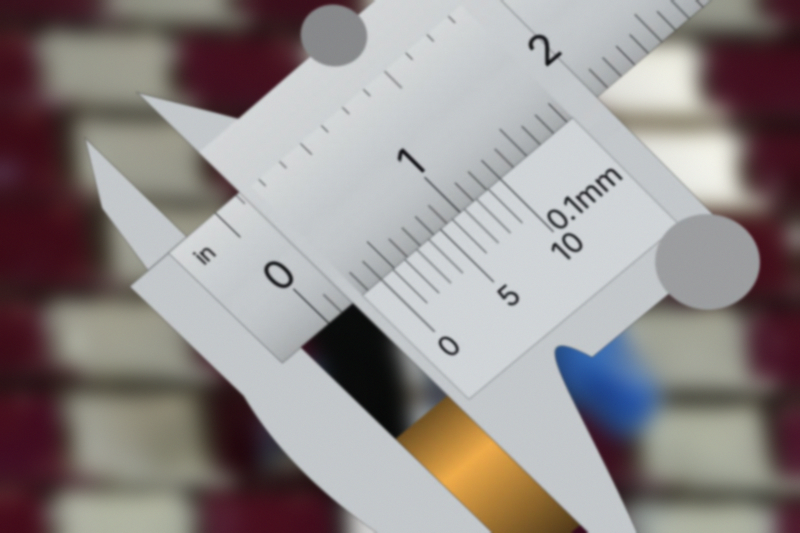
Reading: 4.0; mm
